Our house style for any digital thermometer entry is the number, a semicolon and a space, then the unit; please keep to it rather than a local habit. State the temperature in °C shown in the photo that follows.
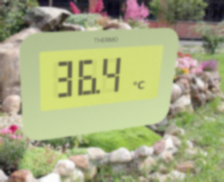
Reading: 36.4; °C
